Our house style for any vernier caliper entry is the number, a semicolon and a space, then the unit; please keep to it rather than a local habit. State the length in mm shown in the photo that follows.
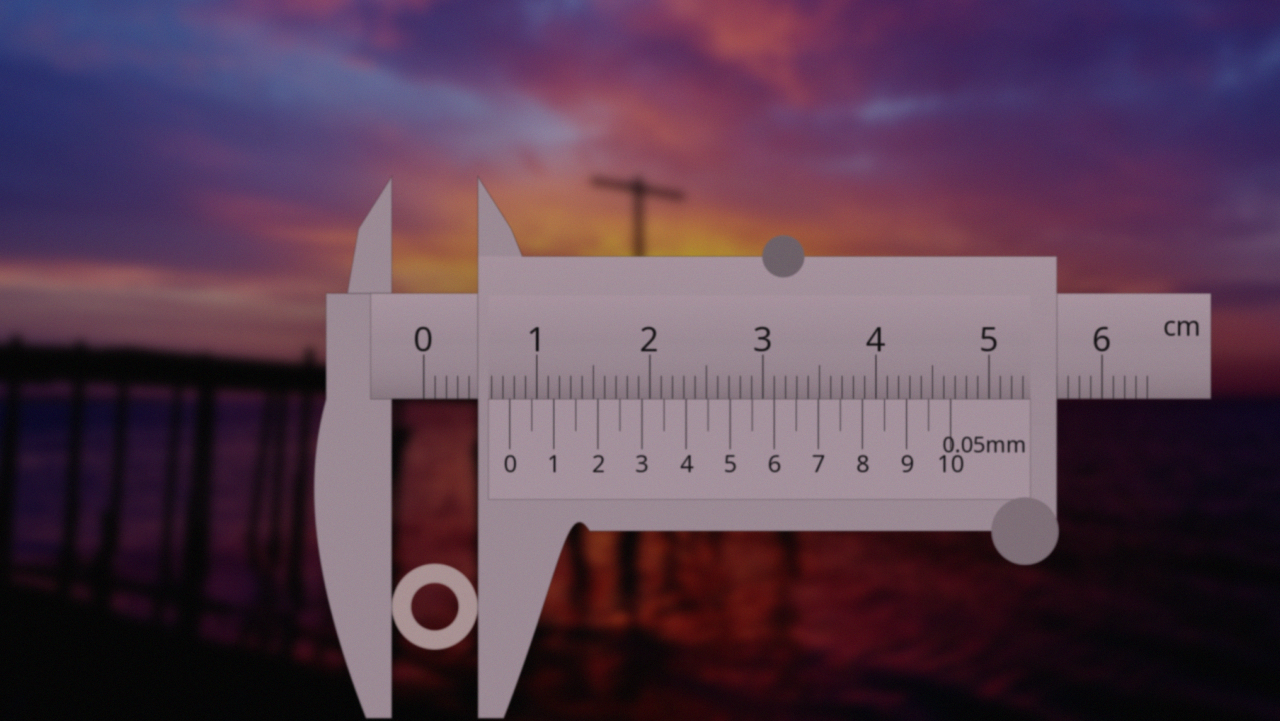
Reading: 7.6; mm
